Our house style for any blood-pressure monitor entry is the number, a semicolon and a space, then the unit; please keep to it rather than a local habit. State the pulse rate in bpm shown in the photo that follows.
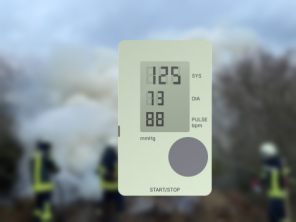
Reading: 88; bpm
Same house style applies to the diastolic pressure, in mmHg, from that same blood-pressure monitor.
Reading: 73; mmHg
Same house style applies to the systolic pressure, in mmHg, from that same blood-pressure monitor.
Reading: 125; mmHg
